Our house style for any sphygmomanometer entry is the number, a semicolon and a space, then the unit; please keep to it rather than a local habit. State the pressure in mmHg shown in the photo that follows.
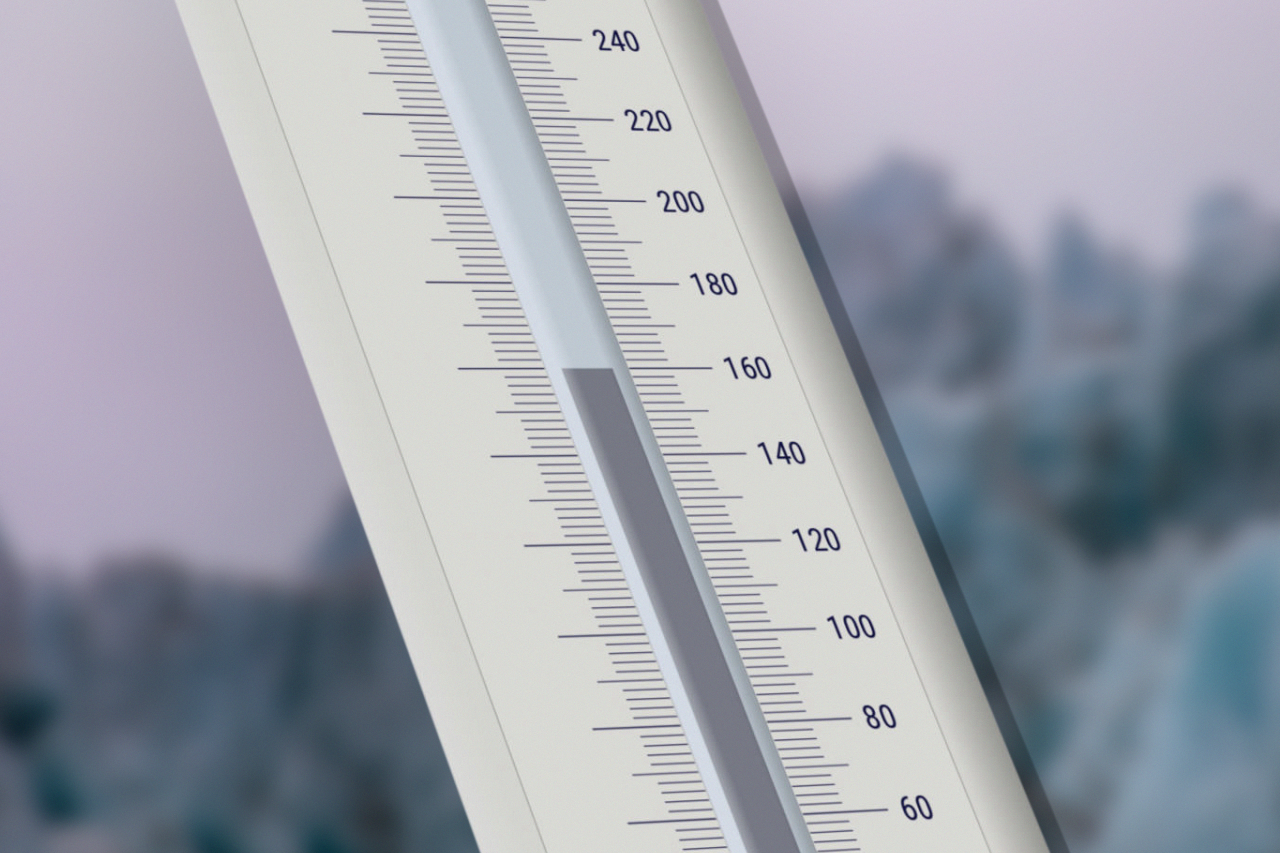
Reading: 160; mmHg
